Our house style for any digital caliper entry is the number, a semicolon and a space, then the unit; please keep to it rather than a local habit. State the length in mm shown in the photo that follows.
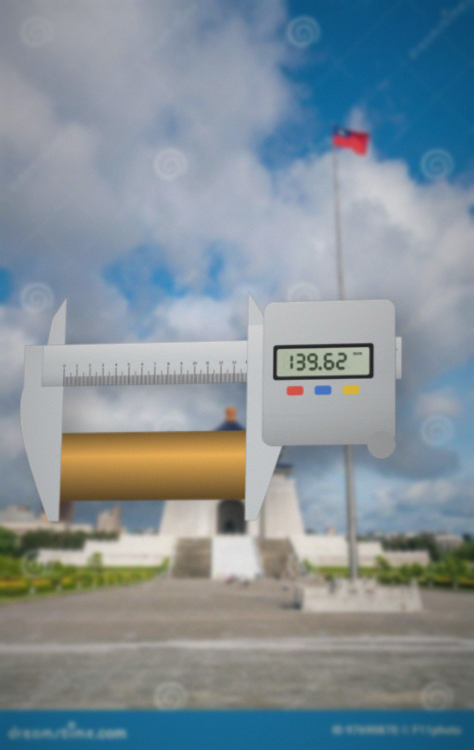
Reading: 139.62; mm
